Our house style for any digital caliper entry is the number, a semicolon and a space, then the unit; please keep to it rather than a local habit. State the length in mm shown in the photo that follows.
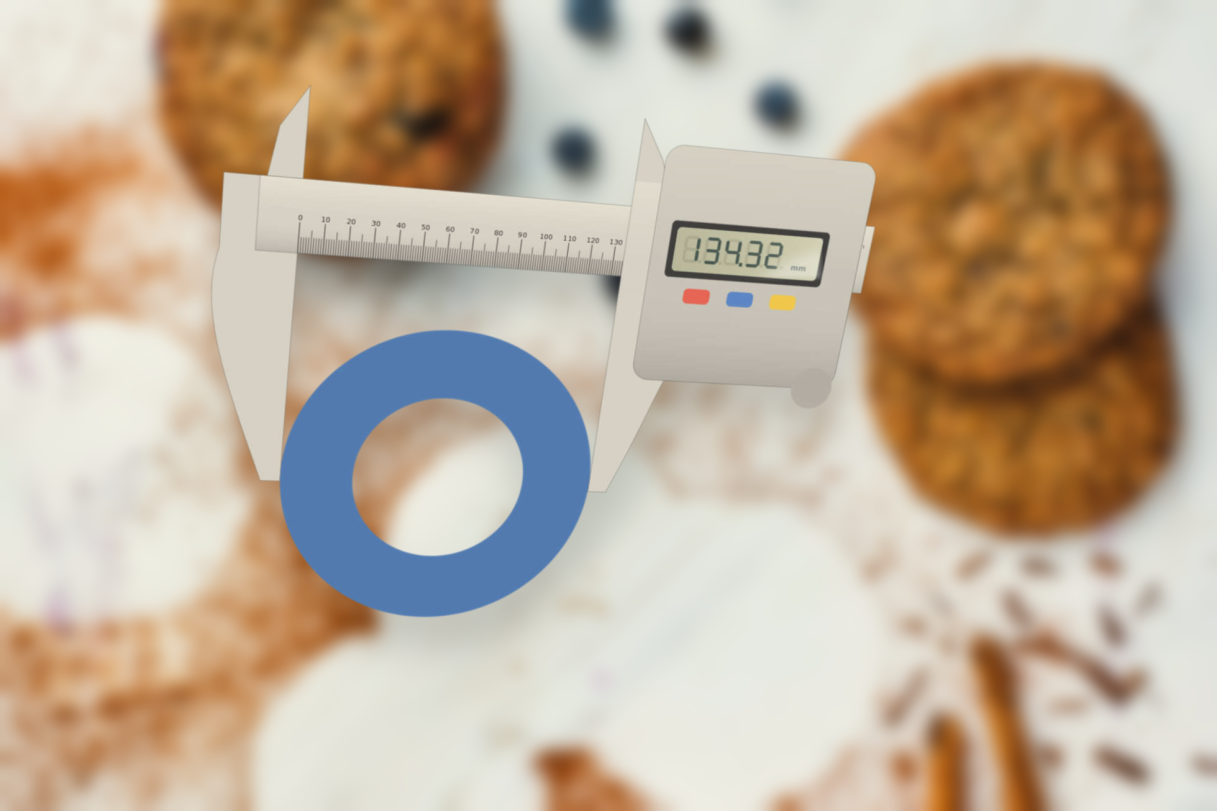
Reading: 134.32; mm
